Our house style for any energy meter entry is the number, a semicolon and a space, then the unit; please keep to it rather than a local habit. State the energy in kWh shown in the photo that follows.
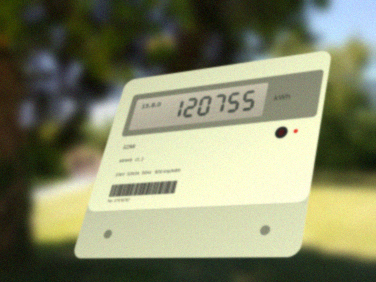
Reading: 120755; kWh
